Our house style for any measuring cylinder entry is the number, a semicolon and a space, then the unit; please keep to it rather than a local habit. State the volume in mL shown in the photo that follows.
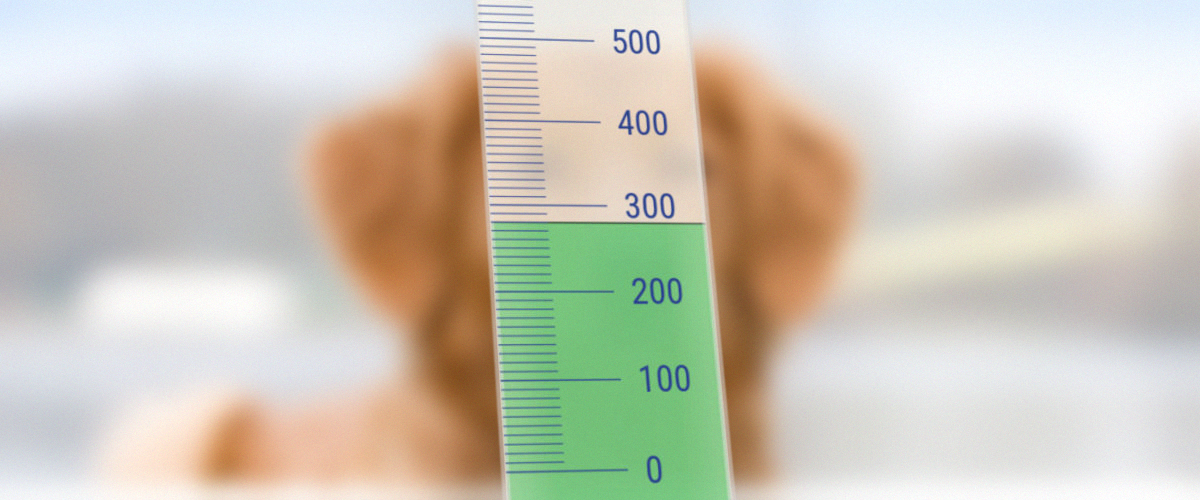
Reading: 280; mL
